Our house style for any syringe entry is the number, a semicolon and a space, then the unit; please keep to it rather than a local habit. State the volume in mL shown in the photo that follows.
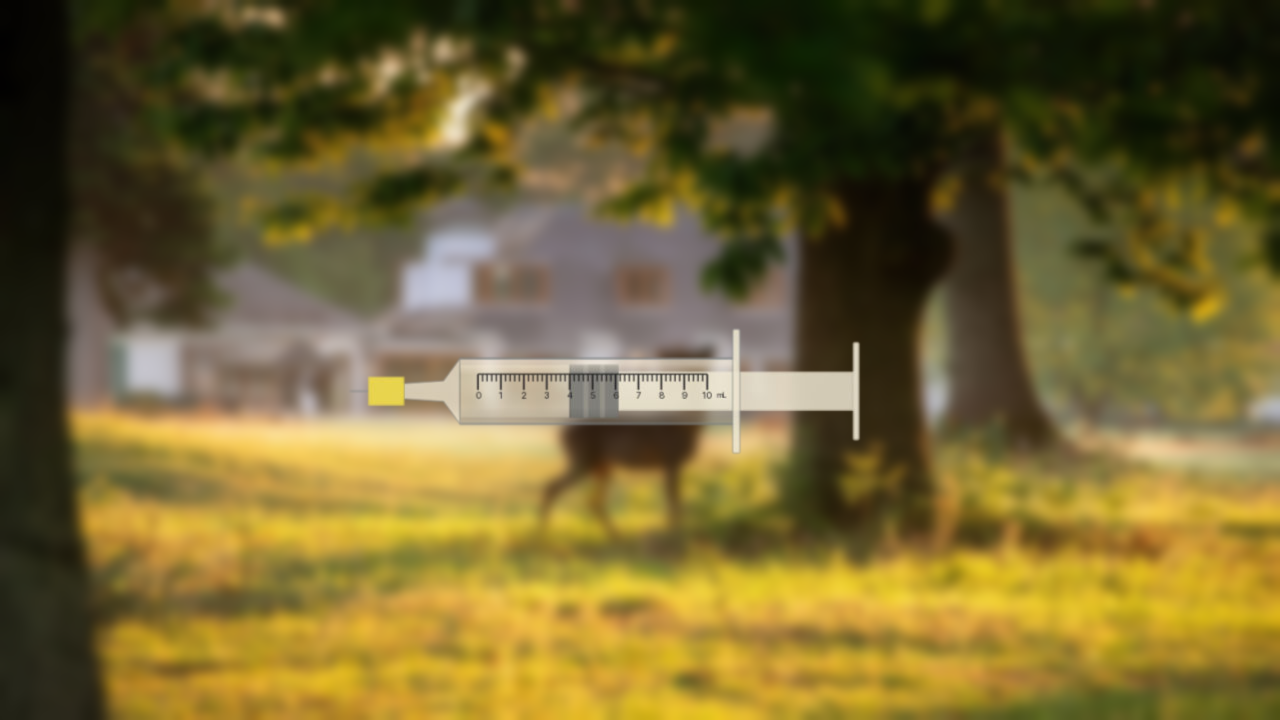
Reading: 4; mL
